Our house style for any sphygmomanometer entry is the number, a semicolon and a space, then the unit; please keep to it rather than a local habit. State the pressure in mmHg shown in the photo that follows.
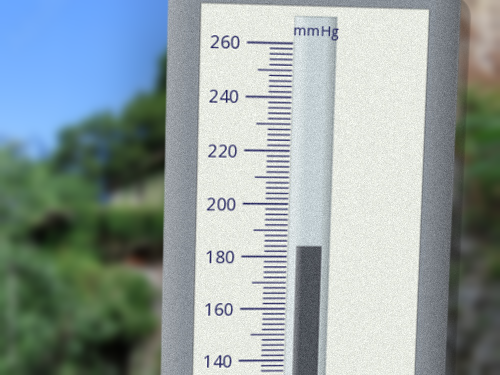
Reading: 184; mmHg
